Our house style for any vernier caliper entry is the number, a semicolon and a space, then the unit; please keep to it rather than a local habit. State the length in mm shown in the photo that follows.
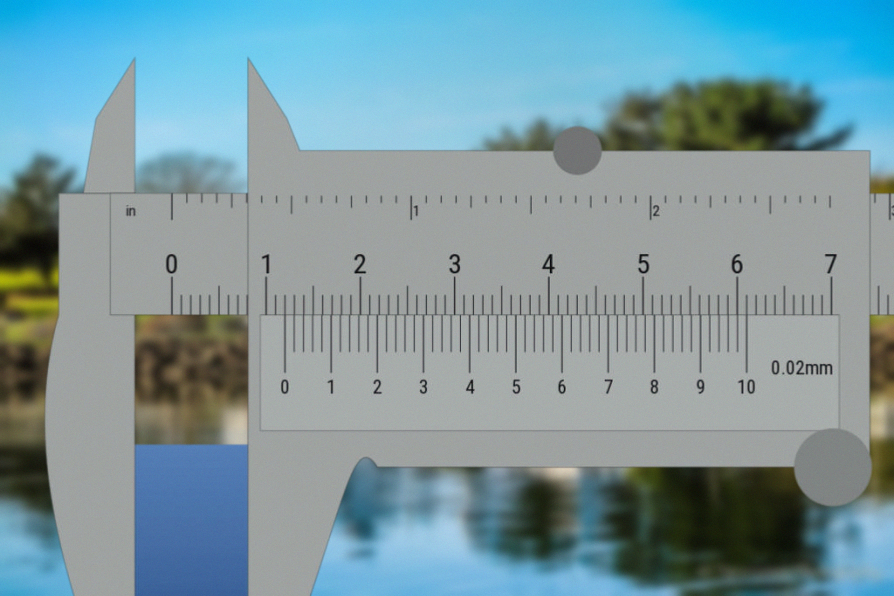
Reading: 12.0; mm
